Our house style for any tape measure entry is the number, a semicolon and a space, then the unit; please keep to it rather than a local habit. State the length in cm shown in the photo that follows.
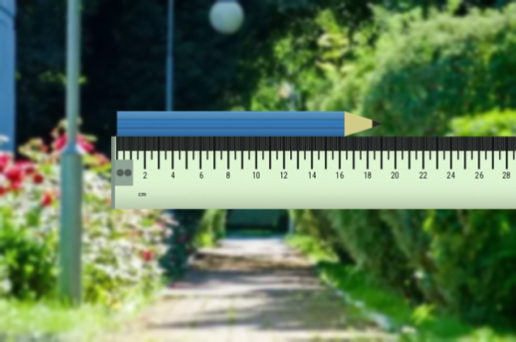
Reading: 19; cm
